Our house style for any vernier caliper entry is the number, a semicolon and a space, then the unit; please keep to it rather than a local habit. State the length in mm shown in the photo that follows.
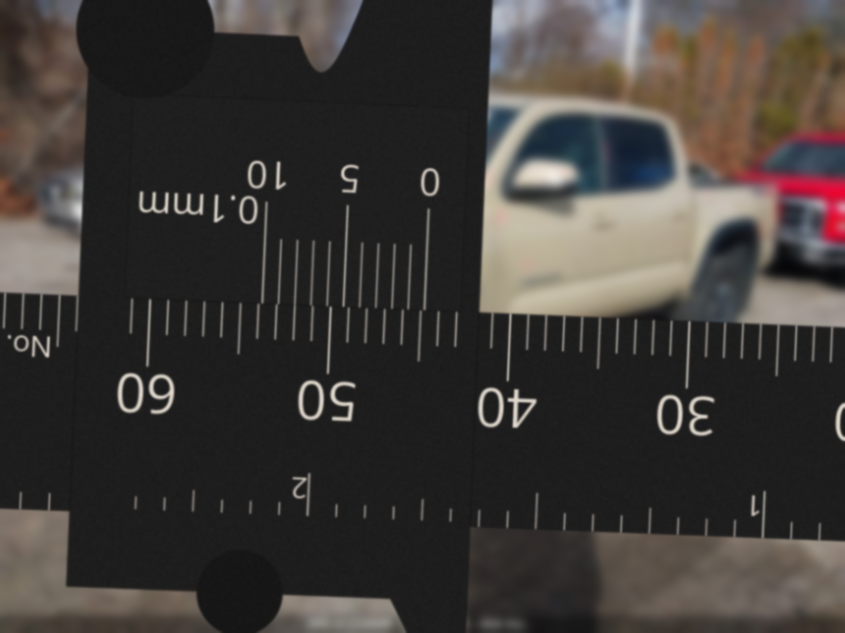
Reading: 44.8; mm
